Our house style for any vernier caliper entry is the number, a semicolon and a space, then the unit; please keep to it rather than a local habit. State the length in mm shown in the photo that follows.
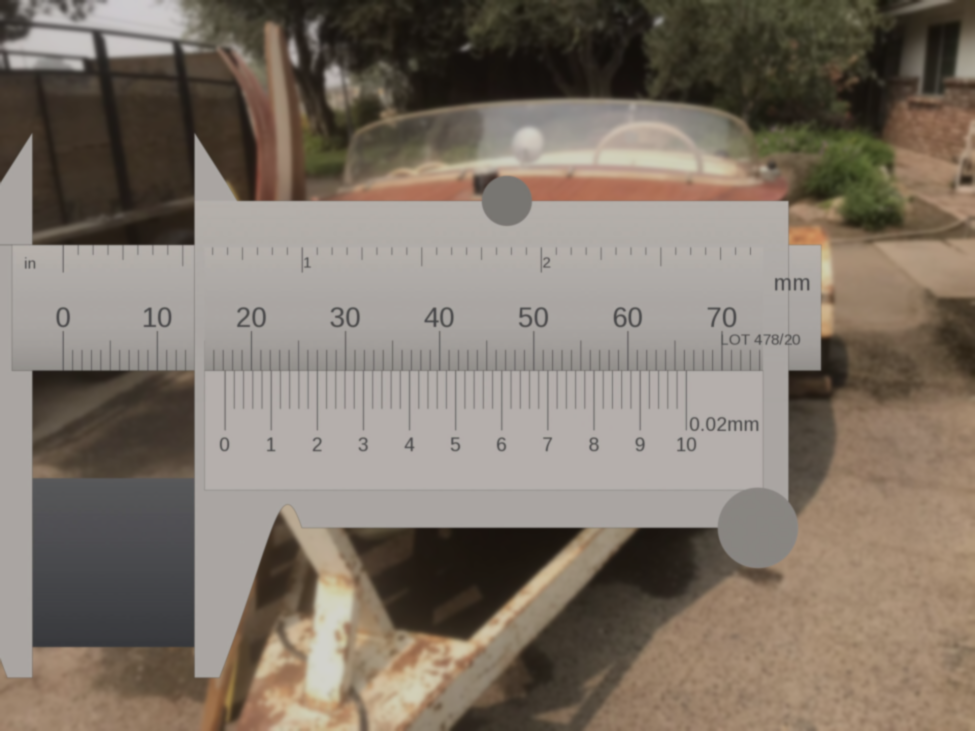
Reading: 17.2; mm
